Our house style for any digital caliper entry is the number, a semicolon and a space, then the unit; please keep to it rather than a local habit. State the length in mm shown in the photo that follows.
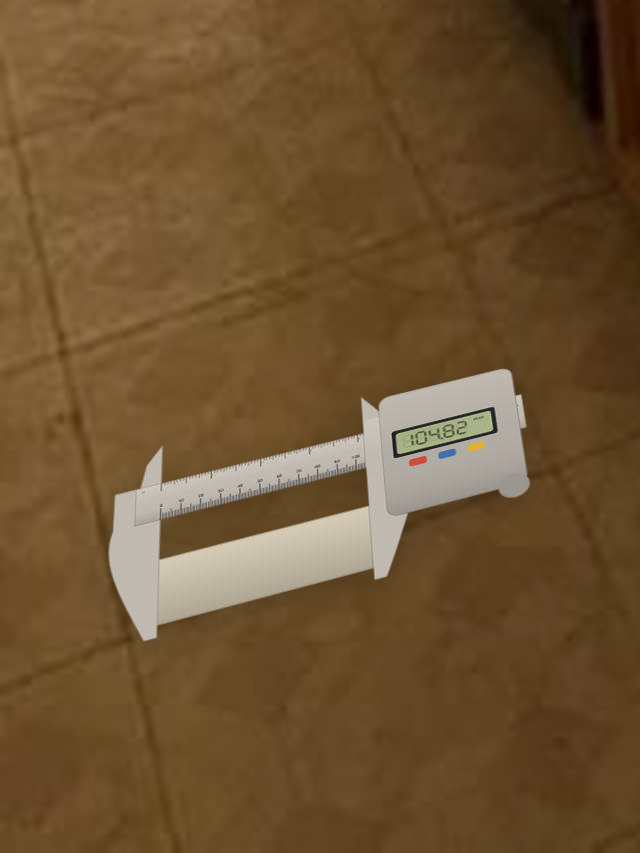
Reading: 104.82; mm
